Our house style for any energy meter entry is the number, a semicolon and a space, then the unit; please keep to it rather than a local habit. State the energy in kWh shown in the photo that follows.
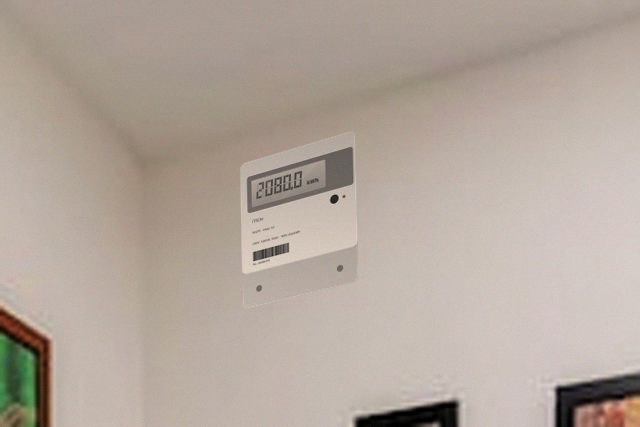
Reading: 2080.0; kWh
